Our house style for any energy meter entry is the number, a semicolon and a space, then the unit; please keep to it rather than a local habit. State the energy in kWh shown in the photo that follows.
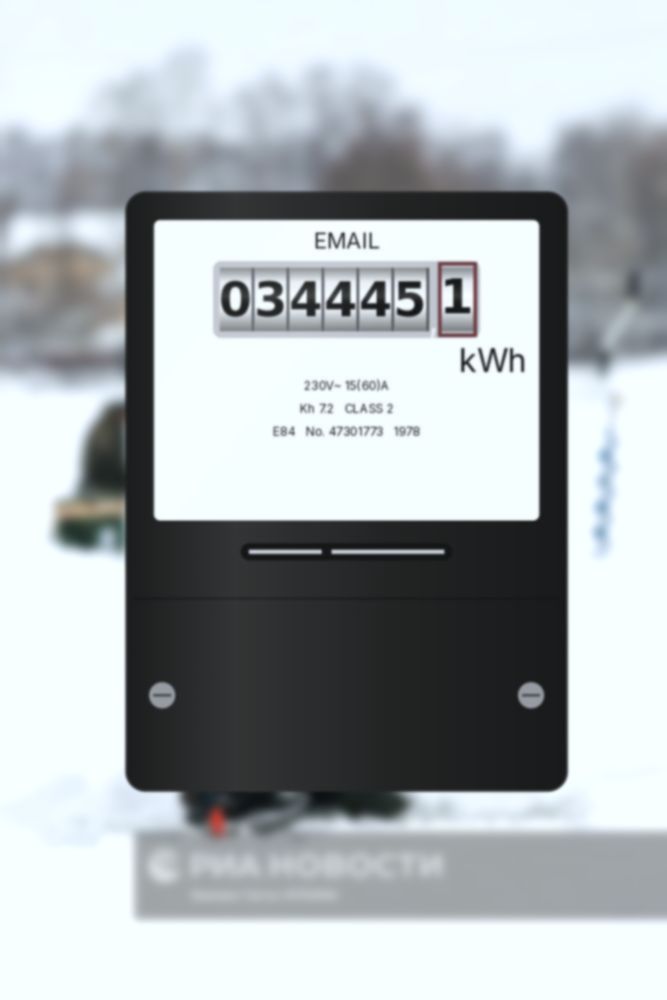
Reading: 34445.1; kWh
